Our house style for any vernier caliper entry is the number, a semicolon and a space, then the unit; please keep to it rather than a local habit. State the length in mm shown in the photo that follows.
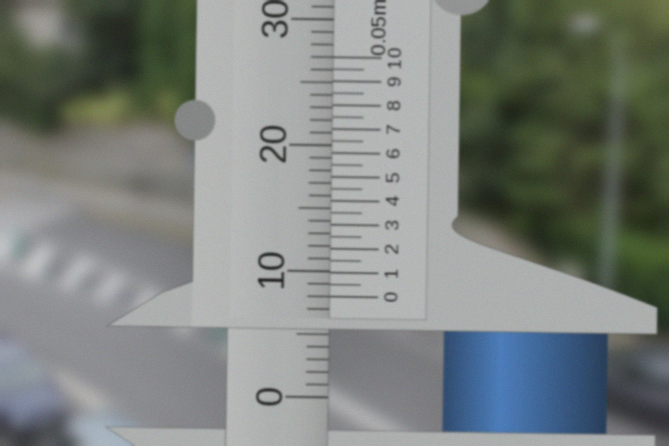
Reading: 8.0; mm
